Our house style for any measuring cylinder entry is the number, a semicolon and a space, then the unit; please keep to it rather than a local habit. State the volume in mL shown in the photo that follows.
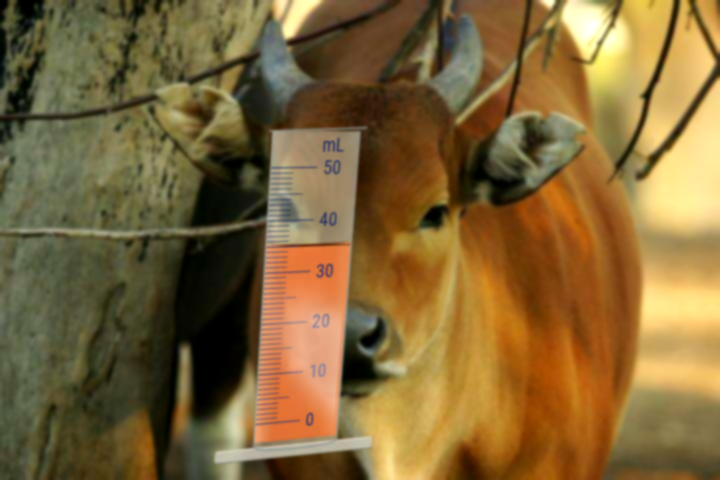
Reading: 35; mL
